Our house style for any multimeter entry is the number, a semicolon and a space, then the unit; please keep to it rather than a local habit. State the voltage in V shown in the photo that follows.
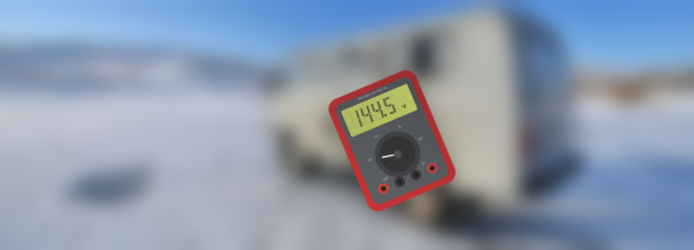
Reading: 144.5; V
